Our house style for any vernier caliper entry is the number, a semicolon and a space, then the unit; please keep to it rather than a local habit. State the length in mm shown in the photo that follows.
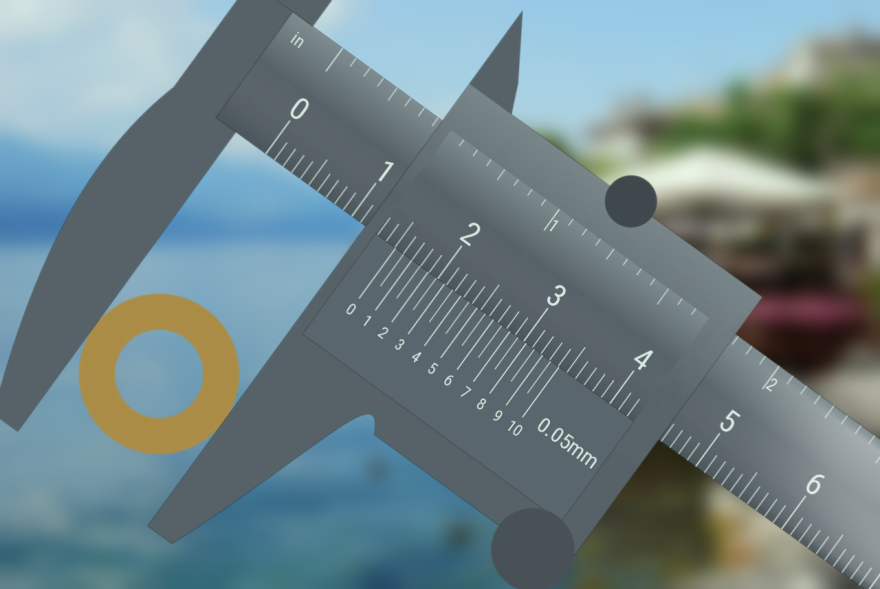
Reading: 15.1; mm
